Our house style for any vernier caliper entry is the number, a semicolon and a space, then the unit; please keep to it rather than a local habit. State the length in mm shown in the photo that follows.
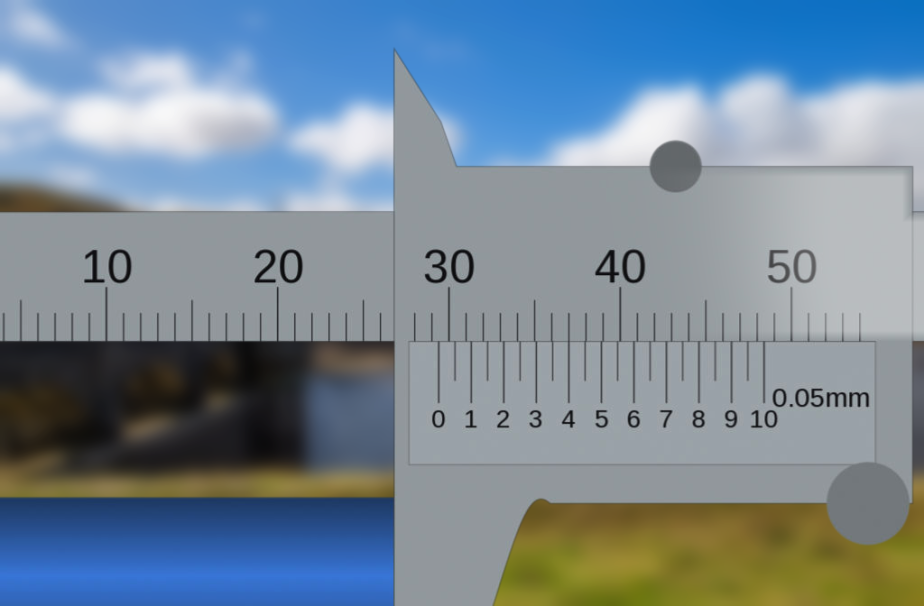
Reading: 29.4; mm
